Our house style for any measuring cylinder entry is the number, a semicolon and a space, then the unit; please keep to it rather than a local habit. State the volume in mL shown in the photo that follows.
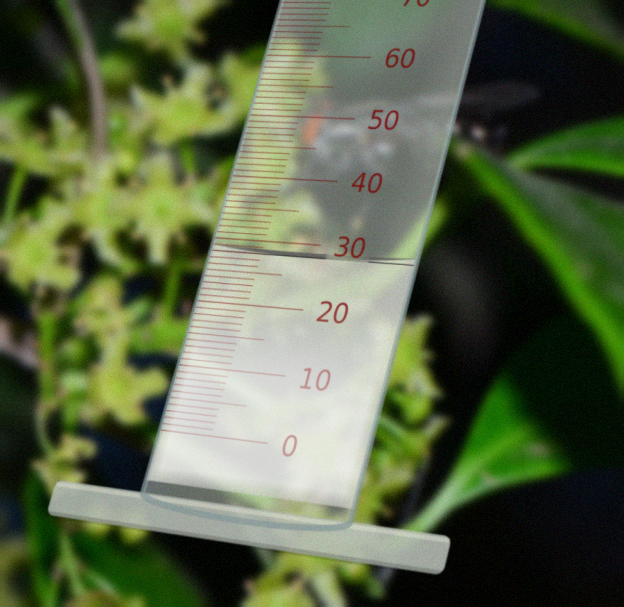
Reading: 28; mL
